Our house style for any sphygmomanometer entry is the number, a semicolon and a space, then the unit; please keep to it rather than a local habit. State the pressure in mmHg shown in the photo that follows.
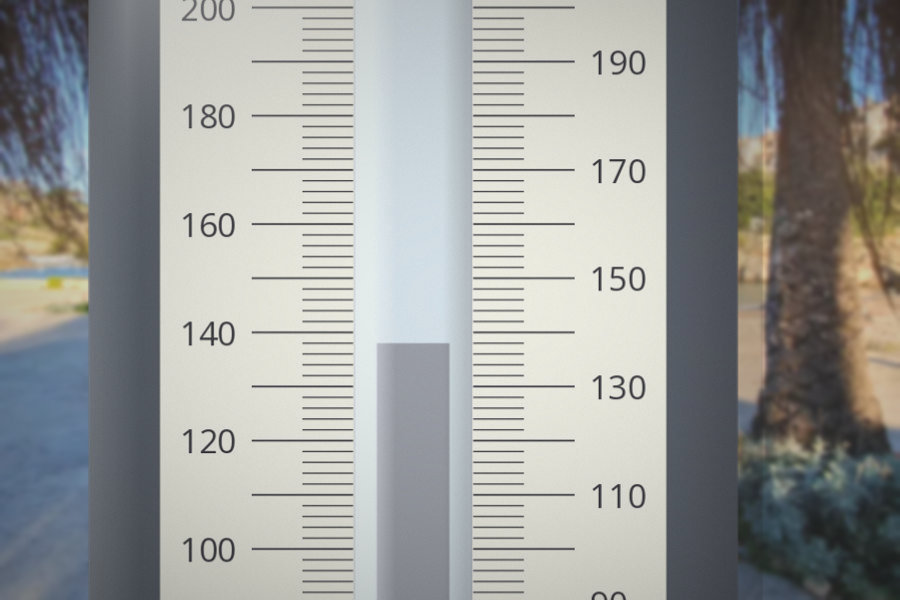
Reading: 138; mmHg
